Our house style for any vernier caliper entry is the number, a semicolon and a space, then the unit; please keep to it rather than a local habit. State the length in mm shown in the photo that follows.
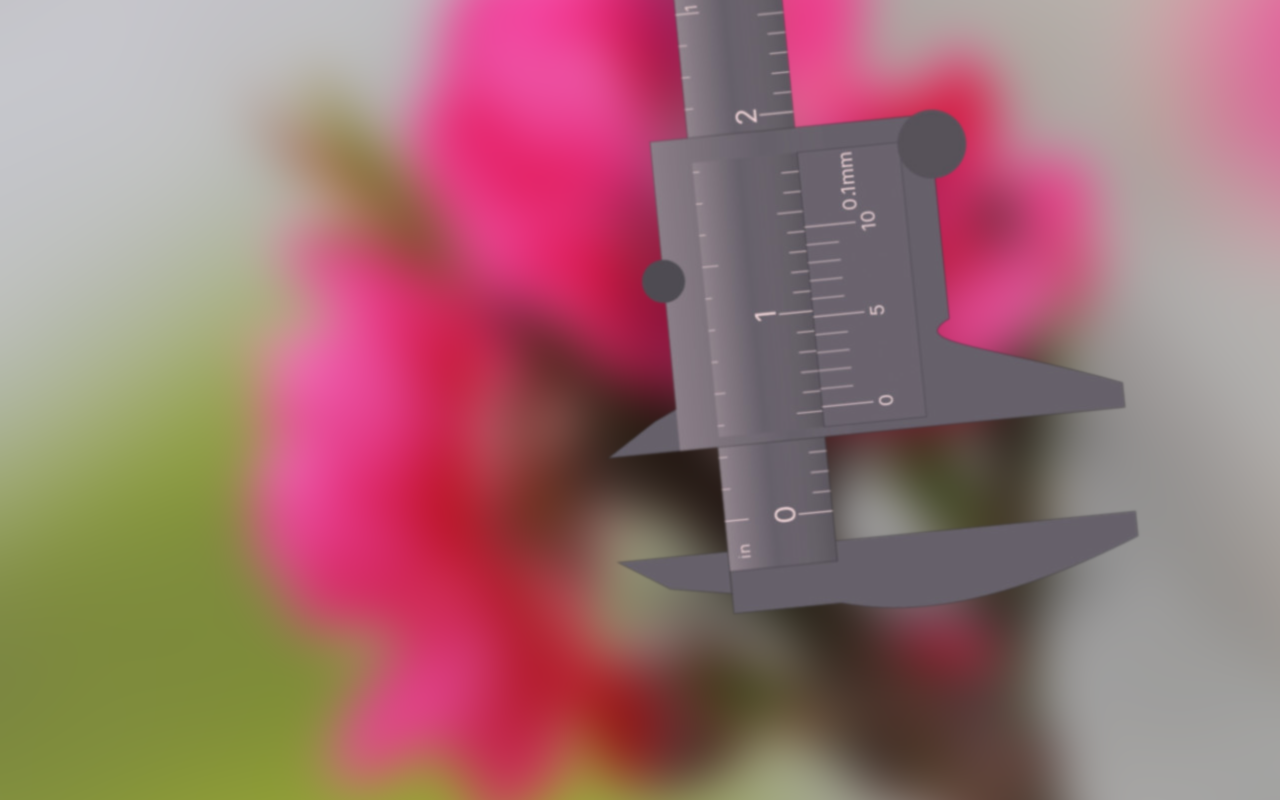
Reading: 5.2; mm
